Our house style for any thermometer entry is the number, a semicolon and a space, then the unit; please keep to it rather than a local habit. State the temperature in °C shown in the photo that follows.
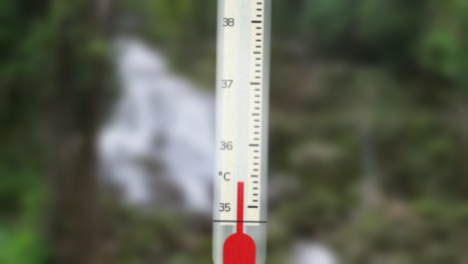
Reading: 35.4; °C
